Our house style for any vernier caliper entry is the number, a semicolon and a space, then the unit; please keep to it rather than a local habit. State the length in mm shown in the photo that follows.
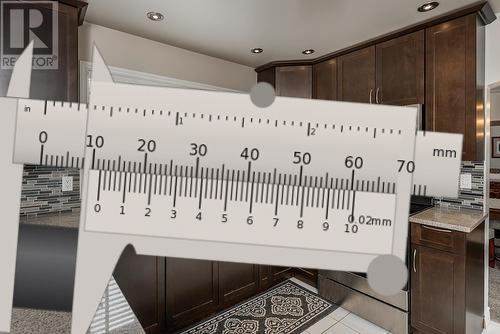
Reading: 11.5; mm
